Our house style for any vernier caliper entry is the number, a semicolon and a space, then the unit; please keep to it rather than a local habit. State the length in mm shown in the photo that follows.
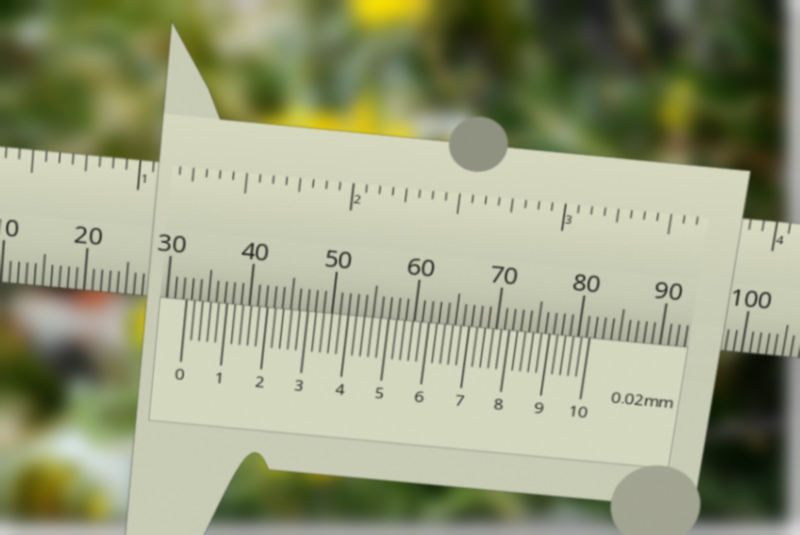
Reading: 32.4; mm
